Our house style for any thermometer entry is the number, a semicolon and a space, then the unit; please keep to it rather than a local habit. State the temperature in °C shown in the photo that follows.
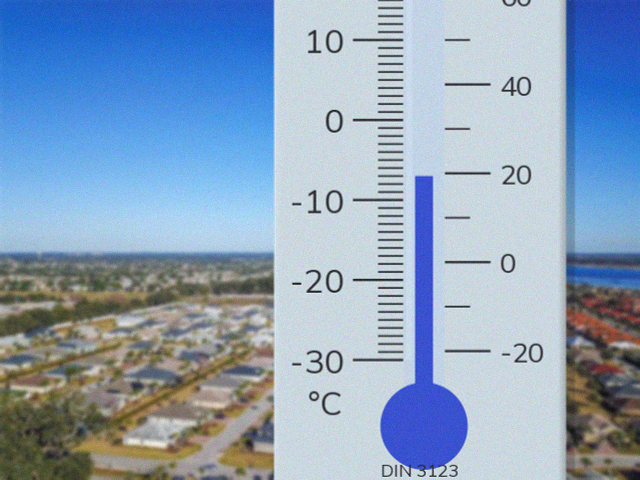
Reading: -7; °C
